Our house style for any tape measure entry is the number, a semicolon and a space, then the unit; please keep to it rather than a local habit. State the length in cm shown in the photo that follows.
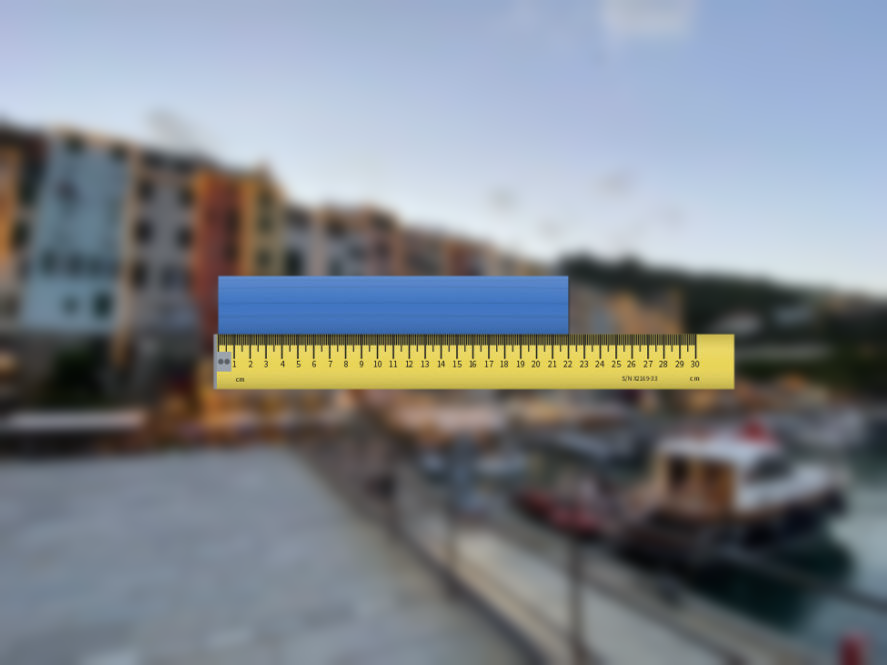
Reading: 22; cm
